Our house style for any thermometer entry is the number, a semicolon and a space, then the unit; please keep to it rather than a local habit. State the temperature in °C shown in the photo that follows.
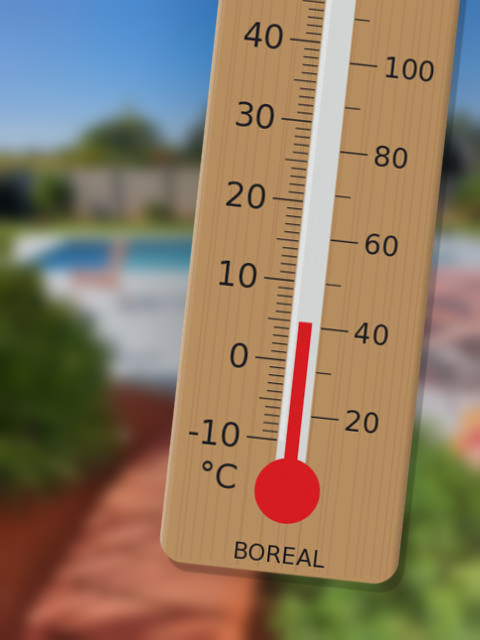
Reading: 5; °C
